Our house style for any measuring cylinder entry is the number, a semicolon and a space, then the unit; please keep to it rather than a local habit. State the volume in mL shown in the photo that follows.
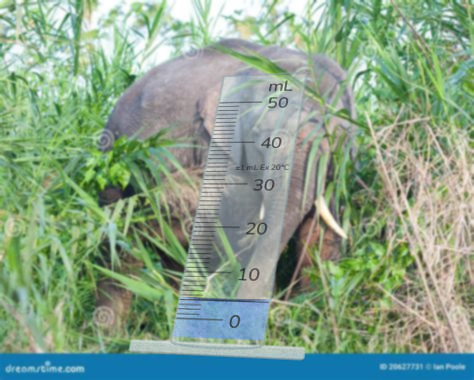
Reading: 4; mL
